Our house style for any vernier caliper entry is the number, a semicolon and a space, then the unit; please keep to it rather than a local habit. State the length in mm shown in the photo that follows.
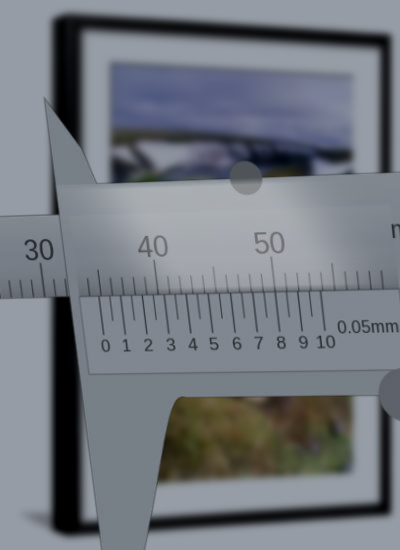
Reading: 34.8; mm
